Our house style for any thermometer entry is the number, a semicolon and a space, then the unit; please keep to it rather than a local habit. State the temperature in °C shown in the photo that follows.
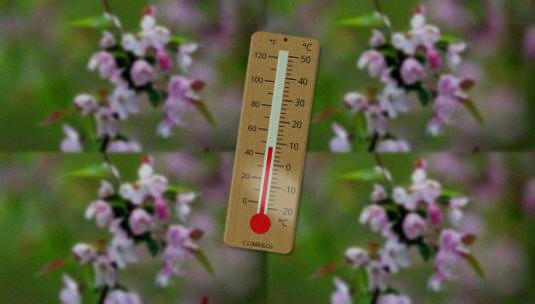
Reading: 8; °C
